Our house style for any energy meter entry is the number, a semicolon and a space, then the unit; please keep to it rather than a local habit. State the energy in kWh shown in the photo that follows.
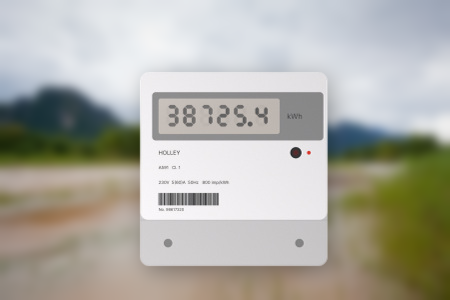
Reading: 38725.4; kWh
